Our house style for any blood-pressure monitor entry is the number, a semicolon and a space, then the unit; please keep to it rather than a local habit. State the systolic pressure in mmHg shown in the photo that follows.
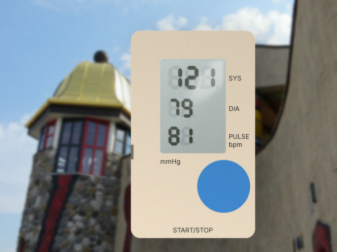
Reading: 121; mmHg
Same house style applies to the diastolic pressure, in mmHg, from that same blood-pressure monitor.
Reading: 79; mmHg
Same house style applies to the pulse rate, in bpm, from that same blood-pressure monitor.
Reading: 81; bpm
